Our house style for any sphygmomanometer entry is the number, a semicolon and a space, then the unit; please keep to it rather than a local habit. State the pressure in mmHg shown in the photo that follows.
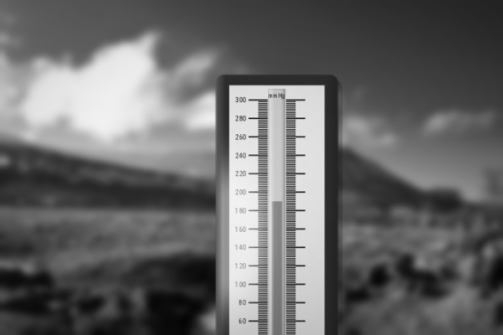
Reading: 190; mmHg
